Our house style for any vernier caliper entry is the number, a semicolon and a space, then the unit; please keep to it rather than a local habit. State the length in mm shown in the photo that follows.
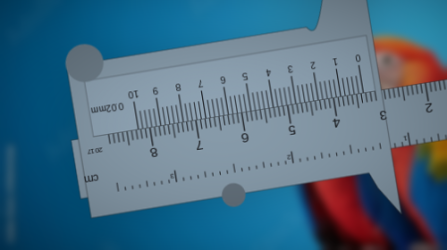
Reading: 33.5; mm
